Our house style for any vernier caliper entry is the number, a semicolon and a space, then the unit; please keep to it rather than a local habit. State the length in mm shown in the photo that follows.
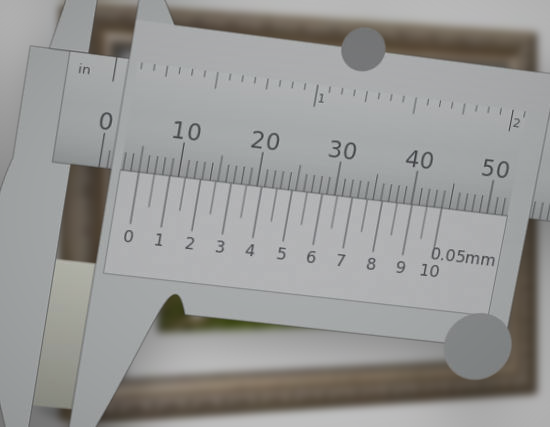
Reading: 5.0; mm
